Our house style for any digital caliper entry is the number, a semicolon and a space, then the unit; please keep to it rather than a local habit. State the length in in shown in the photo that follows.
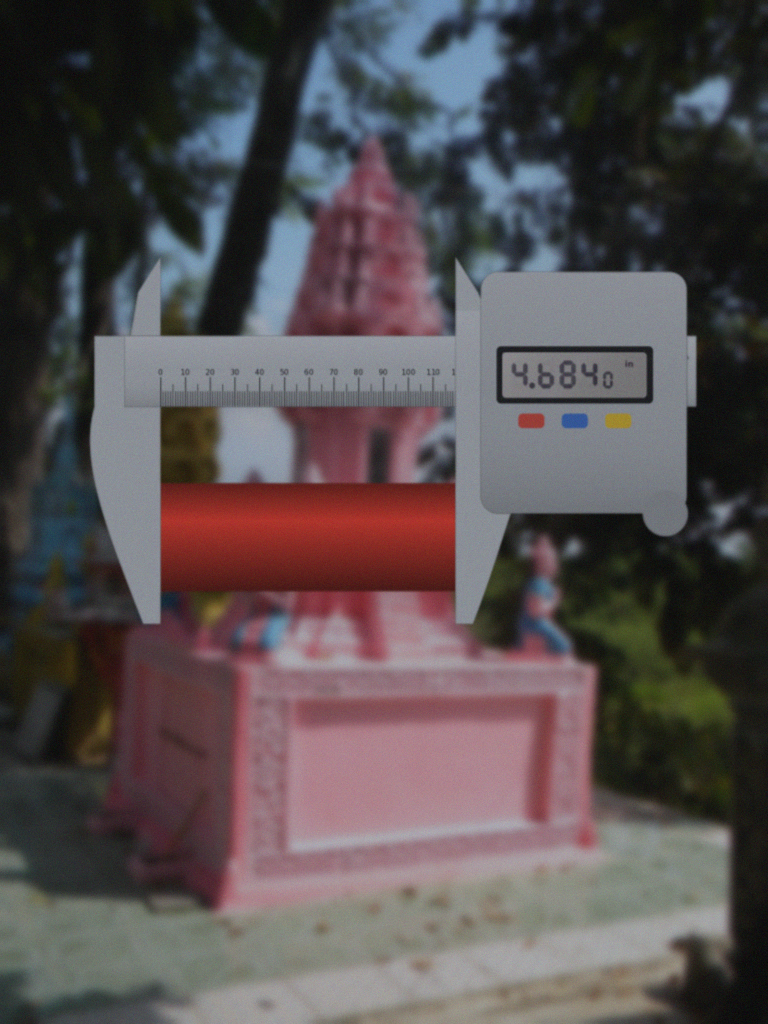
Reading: 4.6840; in
